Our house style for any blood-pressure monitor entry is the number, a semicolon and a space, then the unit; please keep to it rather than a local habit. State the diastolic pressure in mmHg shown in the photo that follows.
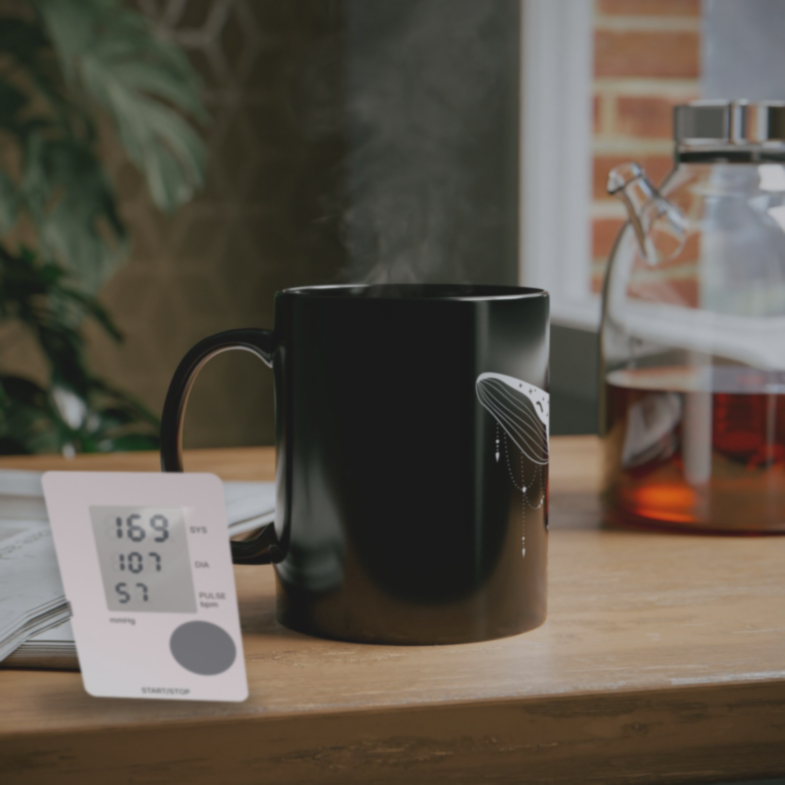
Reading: 107; mmHg
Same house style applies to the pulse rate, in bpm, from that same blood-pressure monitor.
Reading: 57; bpm
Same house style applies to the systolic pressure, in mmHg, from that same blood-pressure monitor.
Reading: 169; mmHg
